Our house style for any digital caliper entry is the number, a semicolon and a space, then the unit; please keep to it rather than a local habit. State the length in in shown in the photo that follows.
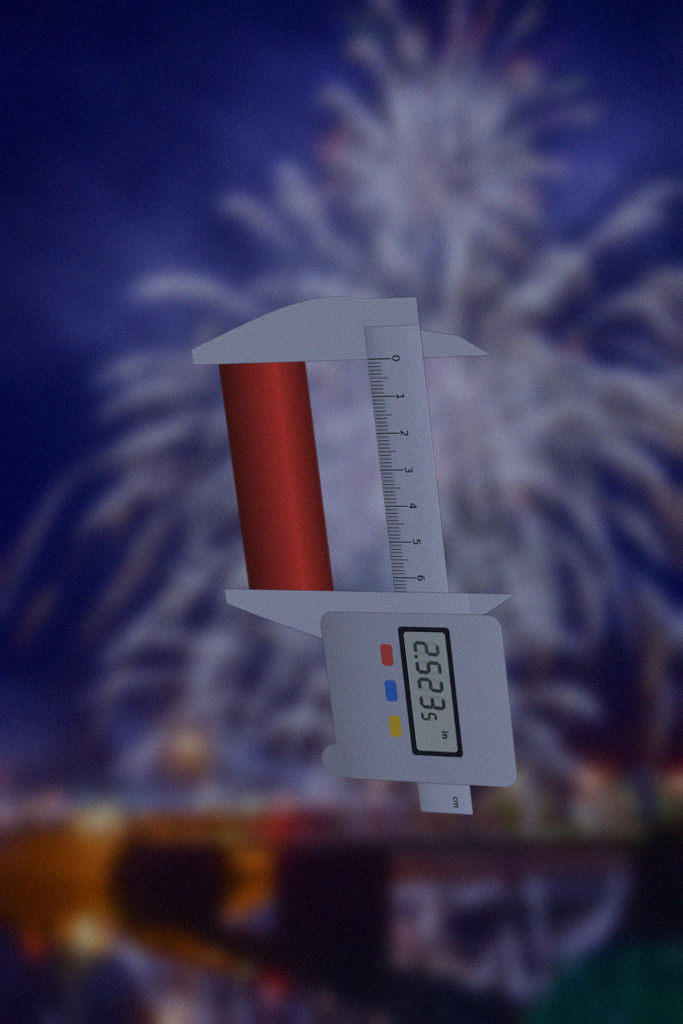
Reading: 2.5235; in
